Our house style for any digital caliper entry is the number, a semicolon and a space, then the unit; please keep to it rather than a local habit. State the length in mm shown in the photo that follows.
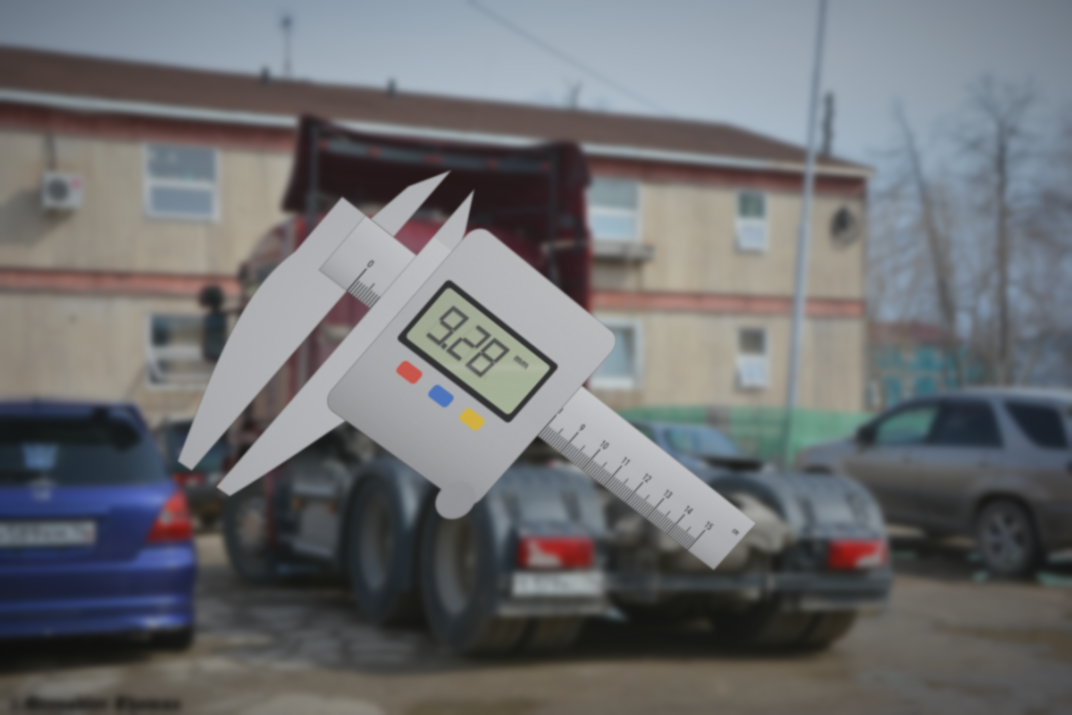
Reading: 9.28; mm
